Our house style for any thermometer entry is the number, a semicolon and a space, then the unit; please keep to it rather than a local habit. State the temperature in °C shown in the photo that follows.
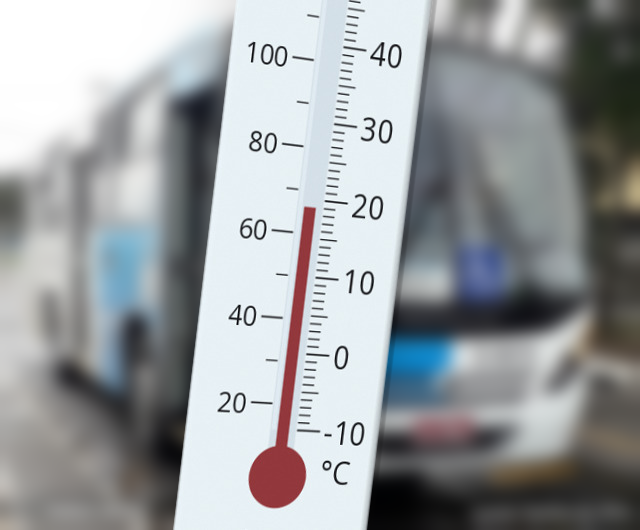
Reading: 19; °C
